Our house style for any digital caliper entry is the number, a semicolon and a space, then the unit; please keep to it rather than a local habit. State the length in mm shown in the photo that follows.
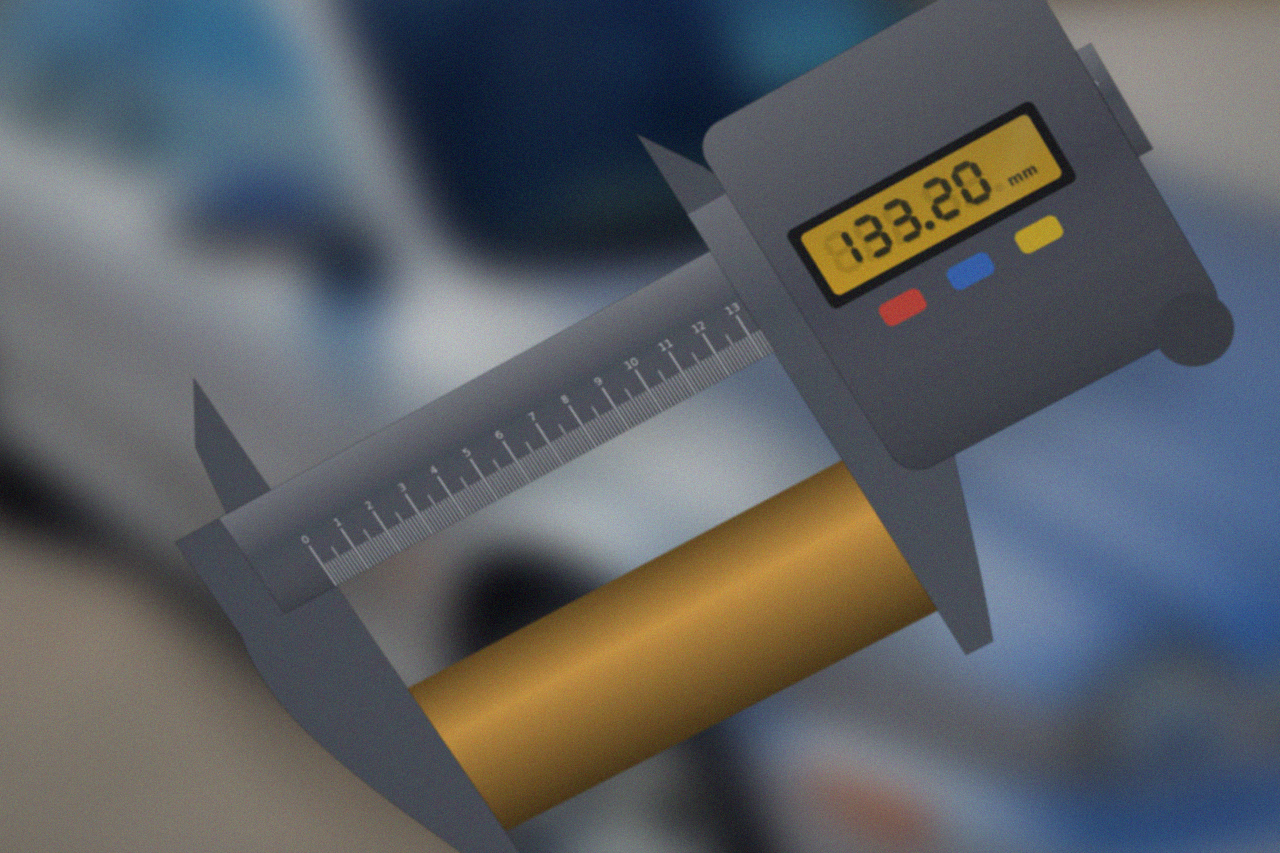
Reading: 133.20; mm
